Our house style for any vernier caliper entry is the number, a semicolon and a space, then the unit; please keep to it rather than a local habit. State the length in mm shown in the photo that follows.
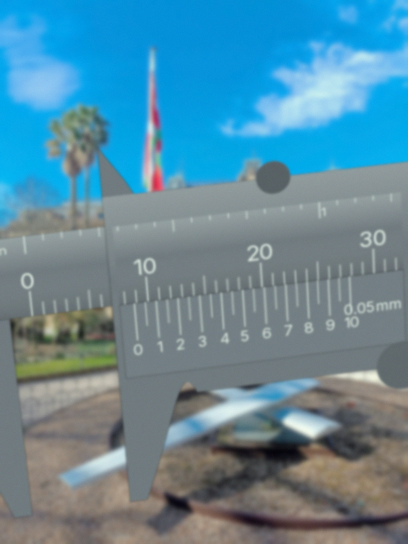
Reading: 8.8; mm
